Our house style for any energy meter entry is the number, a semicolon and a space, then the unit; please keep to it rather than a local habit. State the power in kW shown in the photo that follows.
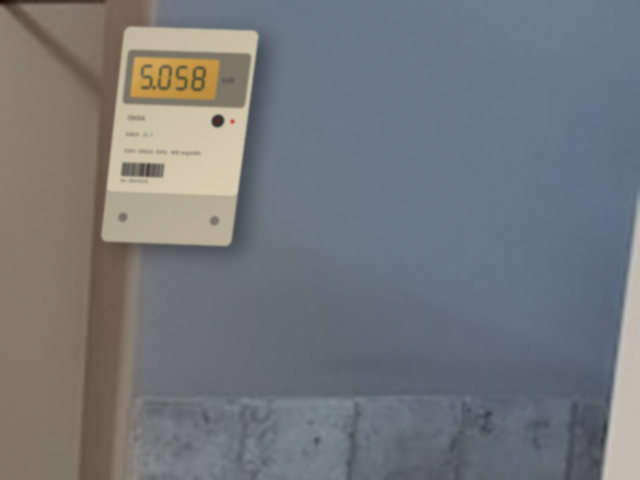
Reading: 5.058; kW
